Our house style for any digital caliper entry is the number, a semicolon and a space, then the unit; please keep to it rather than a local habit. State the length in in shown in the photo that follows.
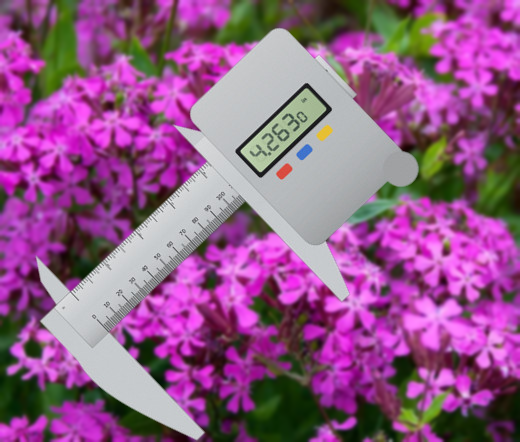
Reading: 4.2630; in
